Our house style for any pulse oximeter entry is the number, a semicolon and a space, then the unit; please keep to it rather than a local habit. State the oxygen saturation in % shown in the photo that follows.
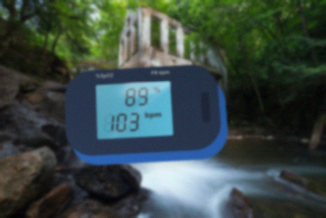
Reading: 89; %
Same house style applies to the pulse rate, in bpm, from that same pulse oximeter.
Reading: 103; bpm
